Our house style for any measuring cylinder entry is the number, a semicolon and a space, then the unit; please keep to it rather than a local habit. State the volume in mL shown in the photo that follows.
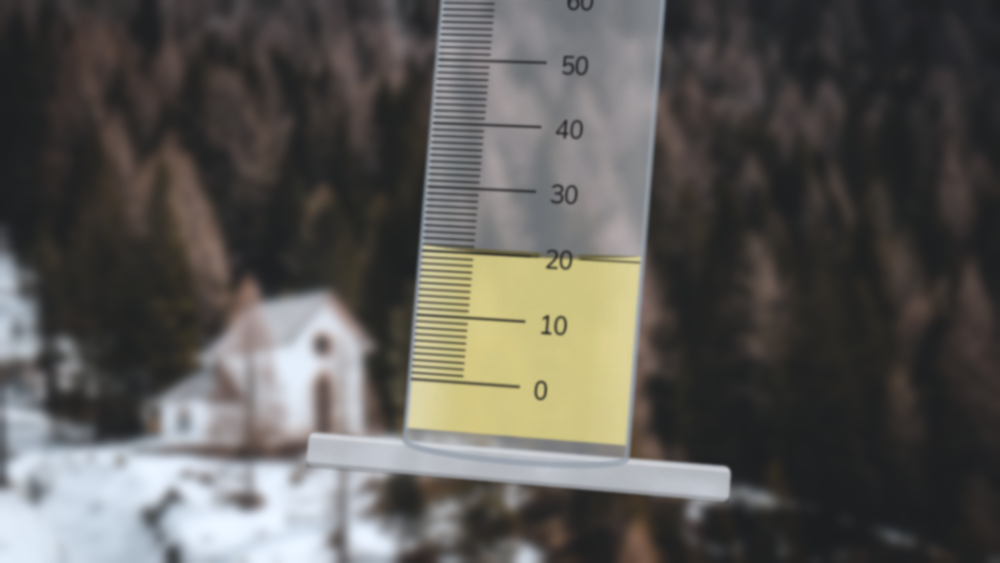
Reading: 20; mL
